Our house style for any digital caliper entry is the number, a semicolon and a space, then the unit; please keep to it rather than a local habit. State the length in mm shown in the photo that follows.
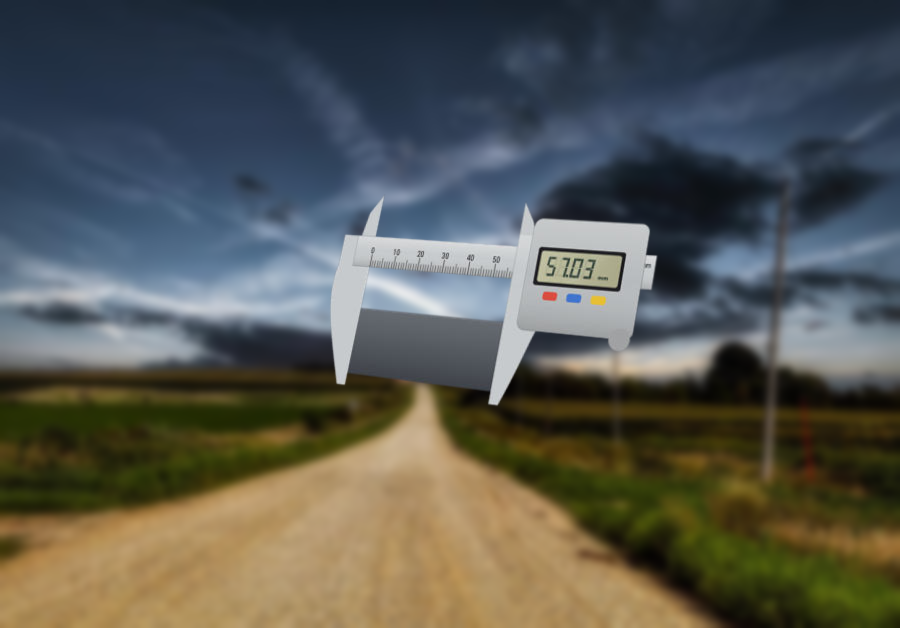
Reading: 57.03; mm
